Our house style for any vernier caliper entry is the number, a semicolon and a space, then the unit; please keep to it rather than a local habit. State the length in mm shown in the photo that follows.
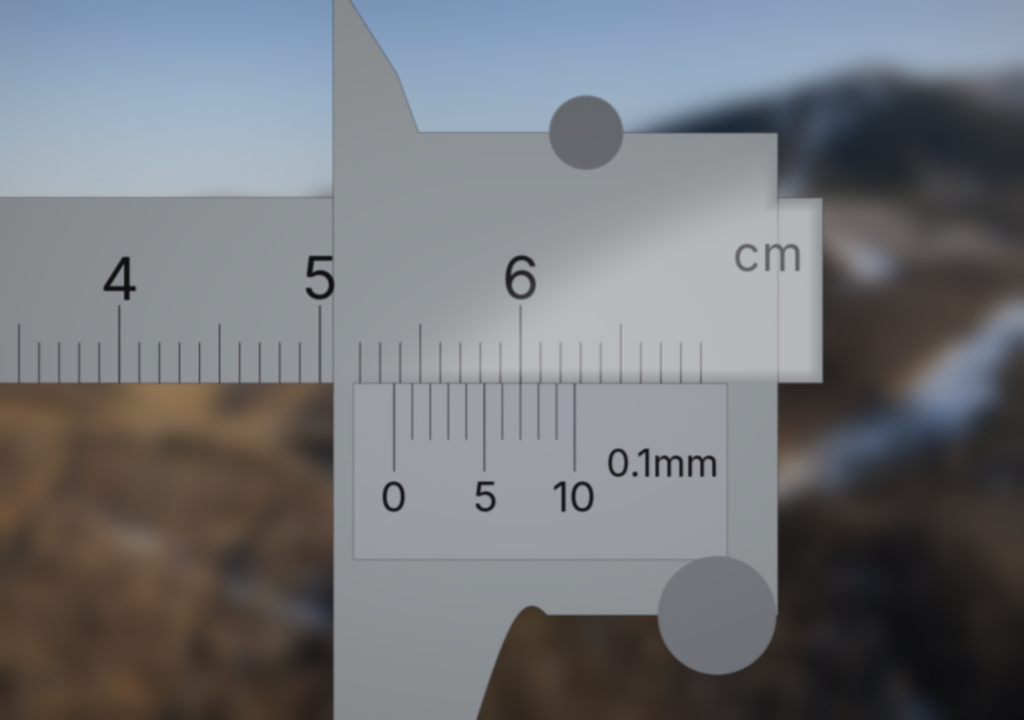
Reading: 53.7; mm
